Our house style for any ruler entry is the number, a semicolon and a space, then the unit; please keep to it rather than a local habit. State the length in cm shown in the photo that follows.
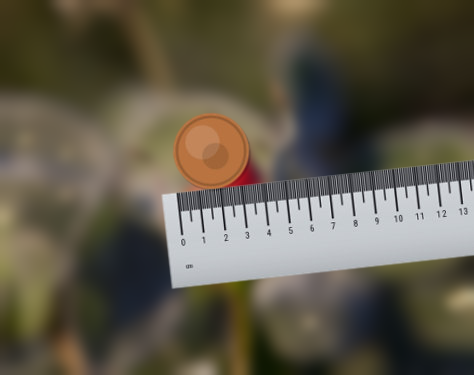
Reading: 3.5; cm
